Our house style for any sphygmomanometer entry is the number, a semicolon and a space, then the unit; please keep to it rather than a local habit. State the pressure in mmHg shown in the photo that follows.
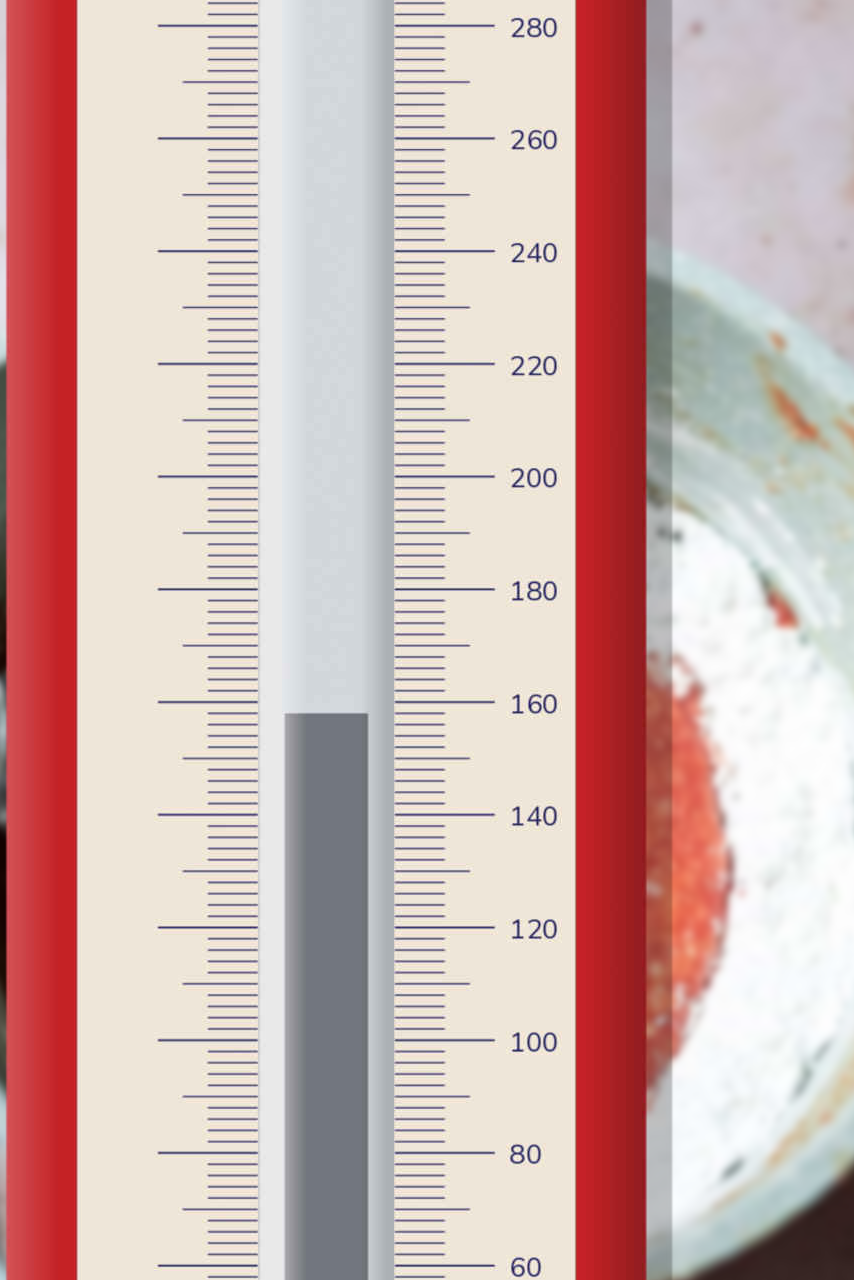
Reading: 158; mmHg
